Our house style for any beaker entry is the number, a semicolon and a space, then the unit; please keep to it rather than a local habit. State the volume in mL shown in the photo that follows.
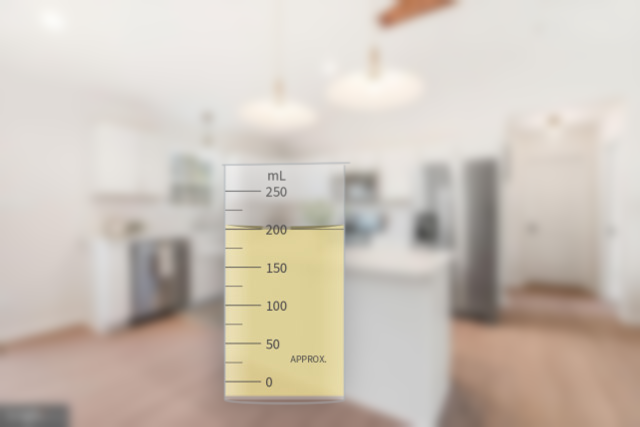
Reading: 200; mL
